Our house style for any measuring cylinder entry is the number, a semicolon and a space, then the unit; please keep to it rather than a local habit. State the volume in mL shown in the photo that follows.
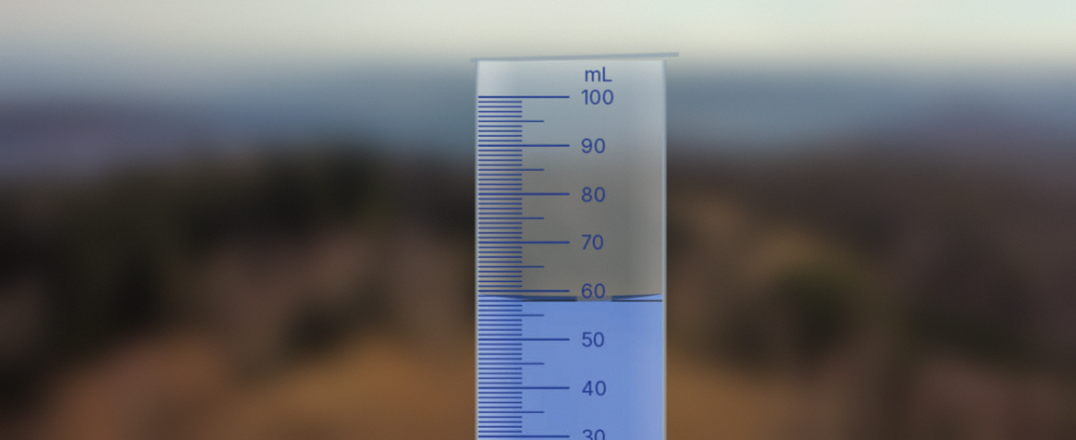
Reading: 58; mL
